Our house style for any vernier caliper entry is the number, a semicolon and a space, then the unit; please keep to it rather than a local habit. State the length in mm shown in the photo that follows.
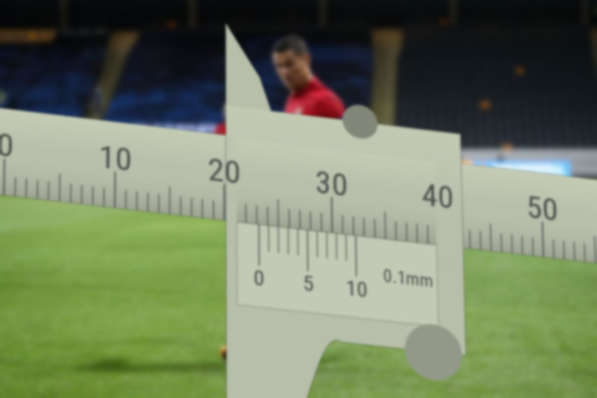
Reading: 23.2; mm
